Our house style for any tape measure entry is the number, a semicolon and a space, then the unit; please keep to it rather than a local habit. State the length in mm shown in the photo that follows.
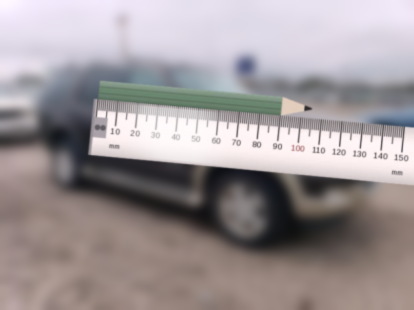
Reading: 105; mm
